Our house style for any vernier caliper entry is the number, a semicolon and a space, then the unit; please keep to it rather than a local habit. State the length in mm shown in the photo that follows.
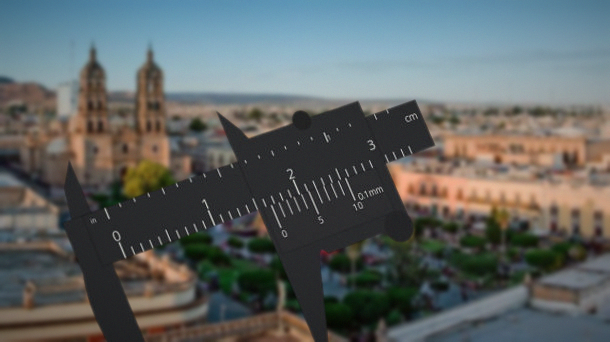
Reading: 16.6; mm
